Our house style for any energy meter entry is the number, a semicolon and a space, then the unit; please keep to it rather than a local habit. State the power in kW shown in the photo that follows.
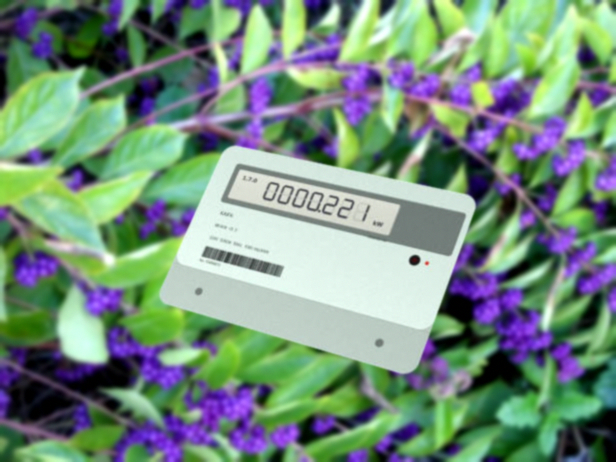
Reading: 0.221; kW
